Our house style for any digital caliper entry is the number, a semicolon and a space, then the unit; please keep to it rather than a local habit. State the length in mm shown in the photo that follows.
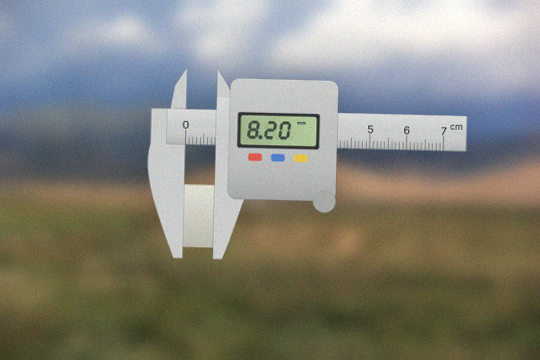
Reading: 8.20; mm
